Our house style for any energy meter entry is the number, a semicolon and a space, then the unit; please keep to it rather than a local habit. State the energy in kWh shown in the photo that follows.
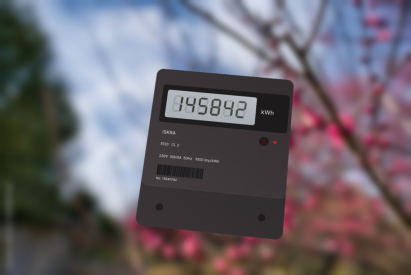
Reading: 145842; kWh
